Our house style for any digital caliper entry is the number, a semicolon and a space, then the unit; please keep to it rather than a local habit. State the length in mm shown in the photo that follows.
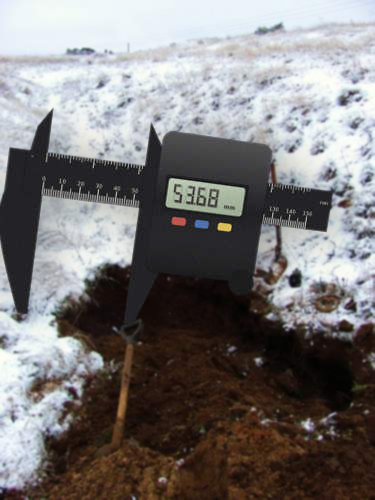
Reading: 53.68; mm
